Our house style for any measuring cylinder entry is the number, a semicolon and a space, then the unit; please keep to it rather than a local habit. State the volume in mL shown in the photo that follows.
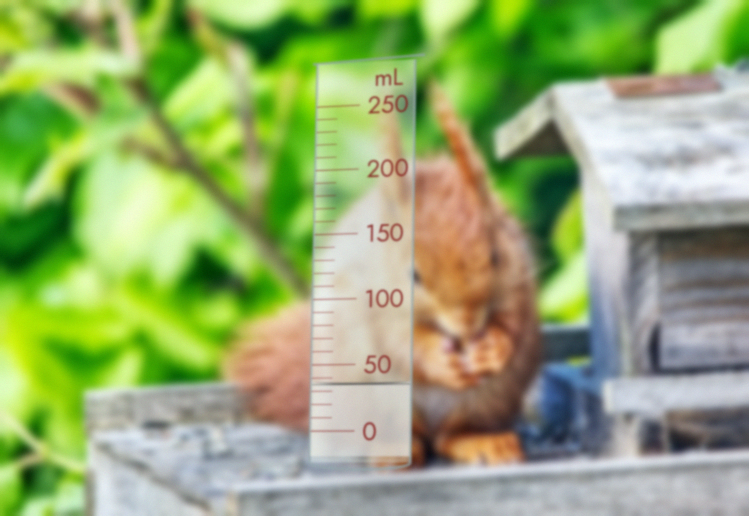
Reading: 35; mL
